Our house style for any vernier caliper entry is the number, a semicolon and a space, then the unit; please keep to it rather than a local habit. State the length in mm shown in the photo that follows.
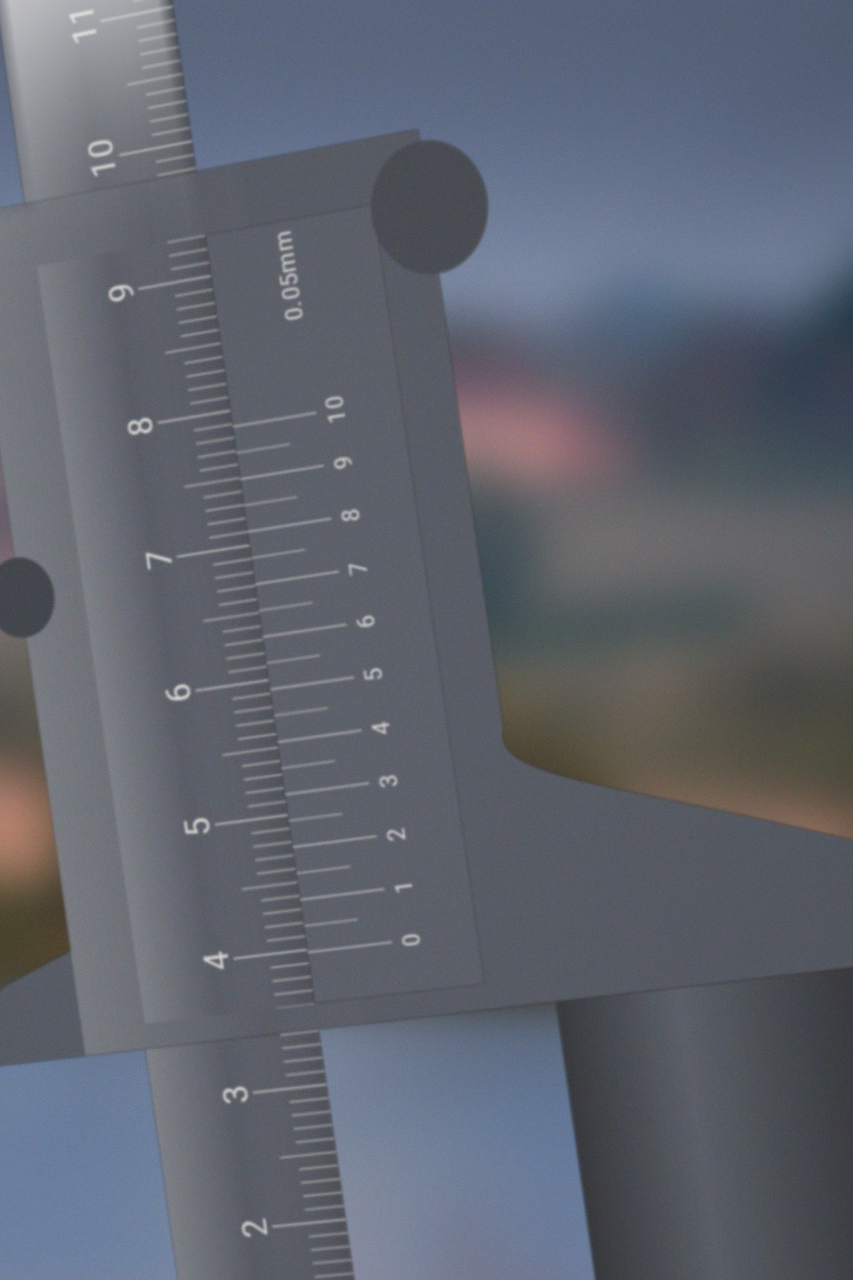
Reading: 39.8; mm
